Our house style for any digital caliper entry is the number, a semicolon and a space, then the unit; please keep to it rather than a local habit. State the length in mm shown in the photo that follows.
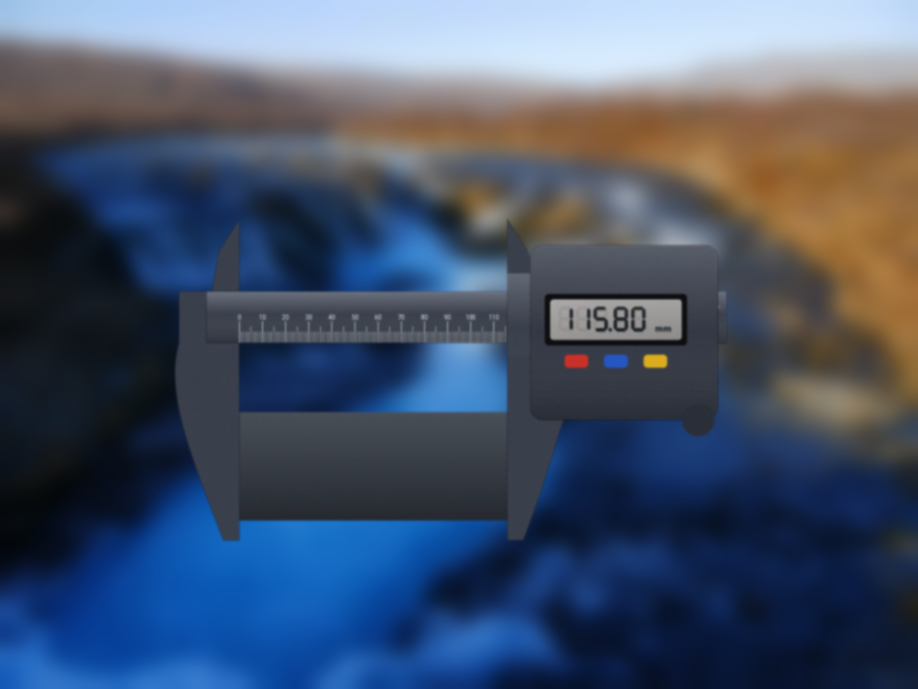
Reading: 115.80; mm
